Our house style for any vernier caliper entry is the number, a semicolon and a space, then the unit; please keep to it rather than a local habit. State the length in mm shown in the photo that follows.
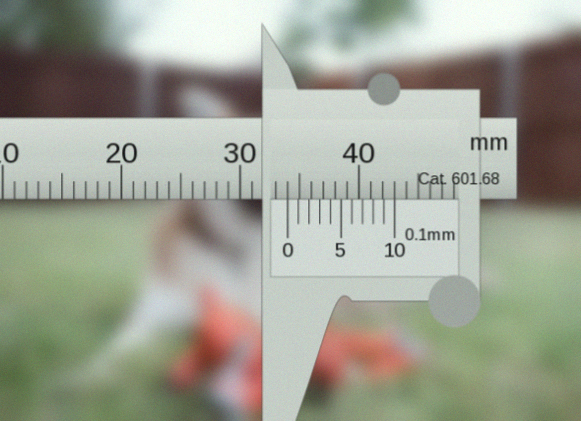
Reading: 34.0; mm
